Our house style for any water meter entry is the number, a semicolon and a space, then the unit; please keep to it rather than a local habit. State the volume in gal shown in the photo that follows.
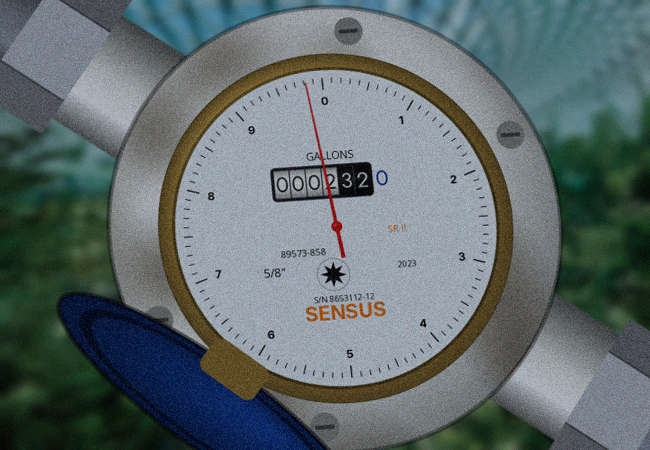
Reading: 2319.8; gal
